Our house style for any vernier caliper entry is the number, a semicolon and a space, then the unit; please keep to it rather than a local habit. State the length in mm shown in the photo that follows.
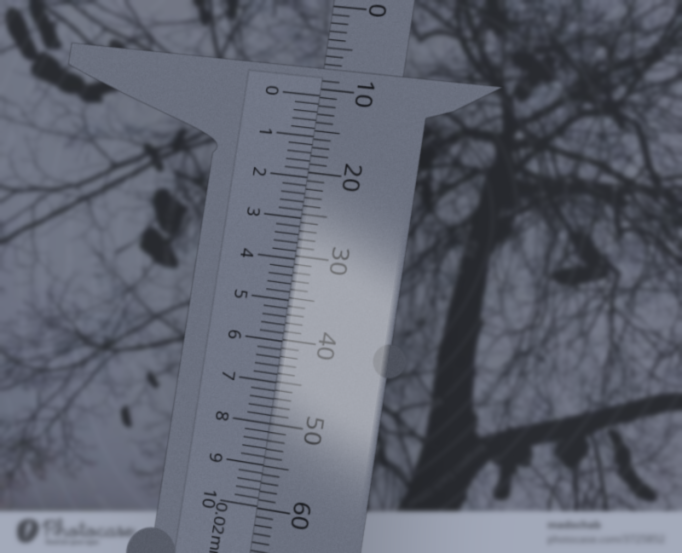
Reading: 10.8; mm
